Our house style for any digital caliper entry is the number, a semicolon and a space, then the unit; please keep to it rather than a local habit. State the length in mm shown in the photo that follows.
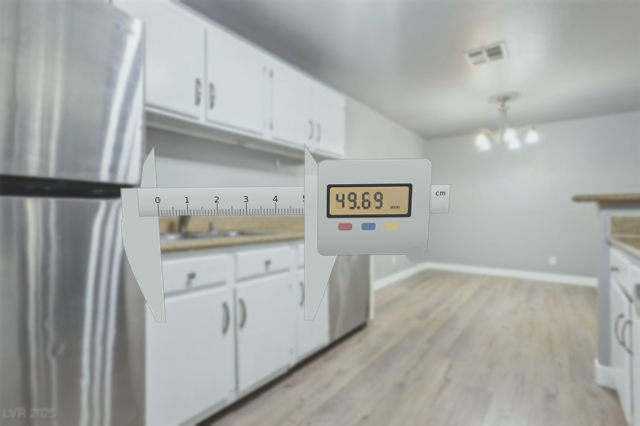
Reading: 49.69; mm
